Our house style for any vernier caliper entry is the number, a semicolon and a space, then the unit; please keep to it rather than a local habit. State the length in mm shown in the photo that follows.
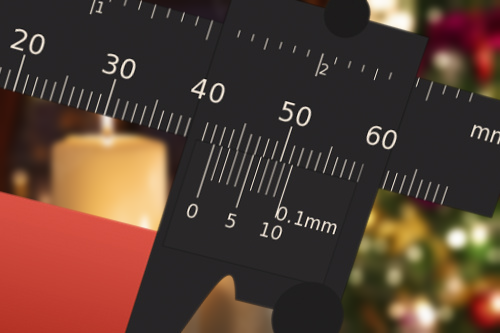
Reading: 42.4; mm
